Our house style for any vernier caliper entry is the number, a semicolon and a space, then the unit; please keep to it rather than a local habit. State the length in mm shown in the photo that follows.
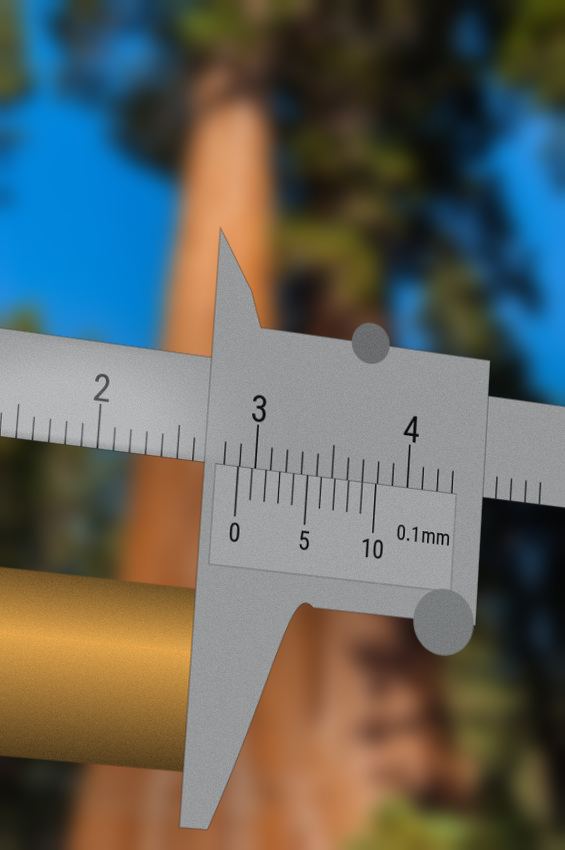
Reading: 28.9; mm
